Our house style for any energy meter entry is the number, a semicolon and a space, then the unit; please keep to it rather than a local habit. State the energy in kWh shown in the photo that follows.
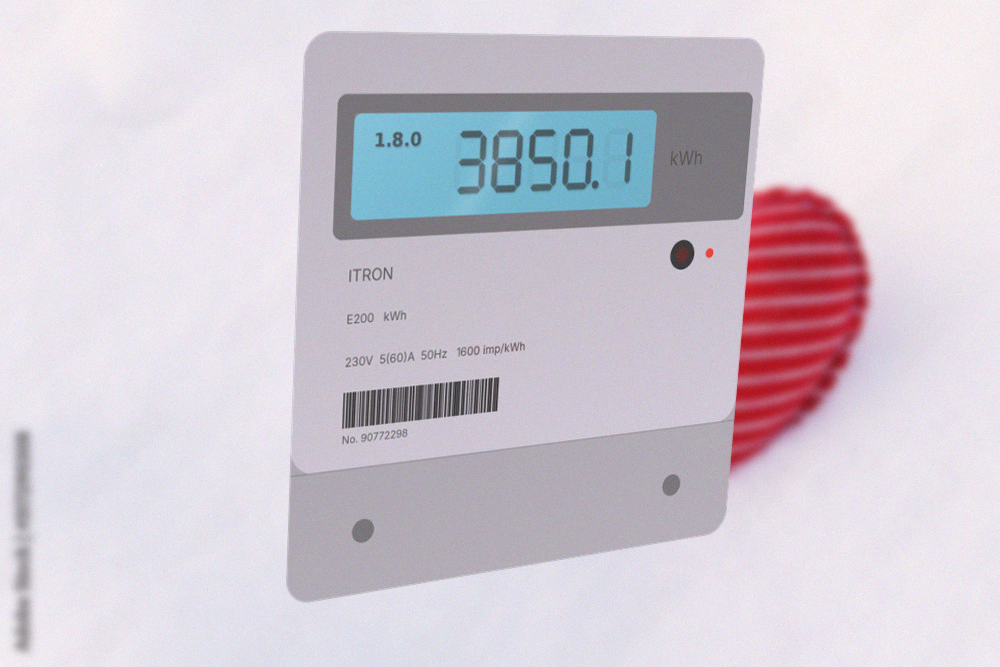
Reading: 3850.1; kWh
